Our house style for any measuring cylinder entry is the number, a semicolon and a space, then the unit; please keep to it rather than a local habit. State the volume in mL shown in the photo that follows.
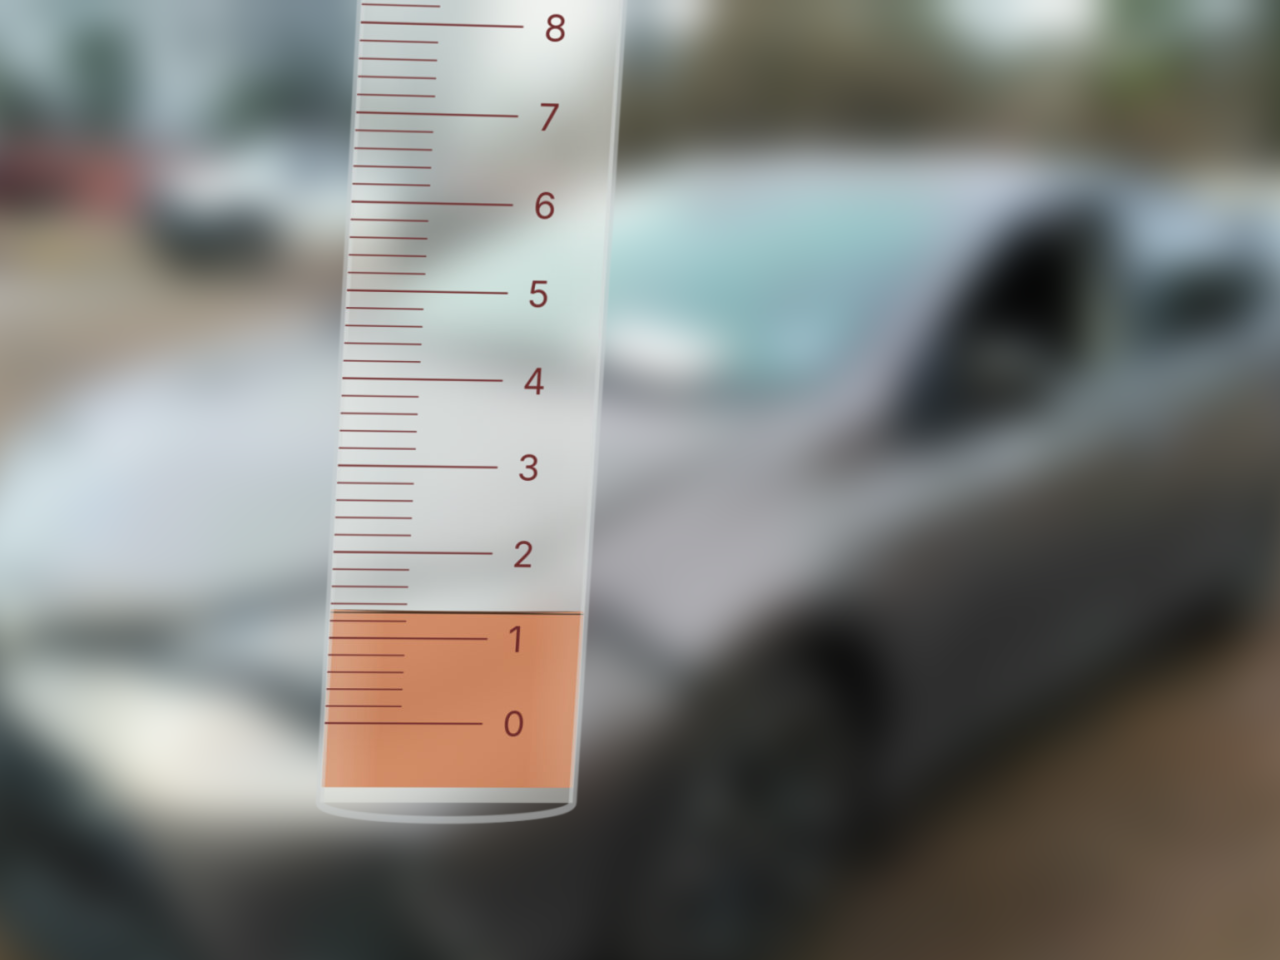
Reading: 1.3; mL
